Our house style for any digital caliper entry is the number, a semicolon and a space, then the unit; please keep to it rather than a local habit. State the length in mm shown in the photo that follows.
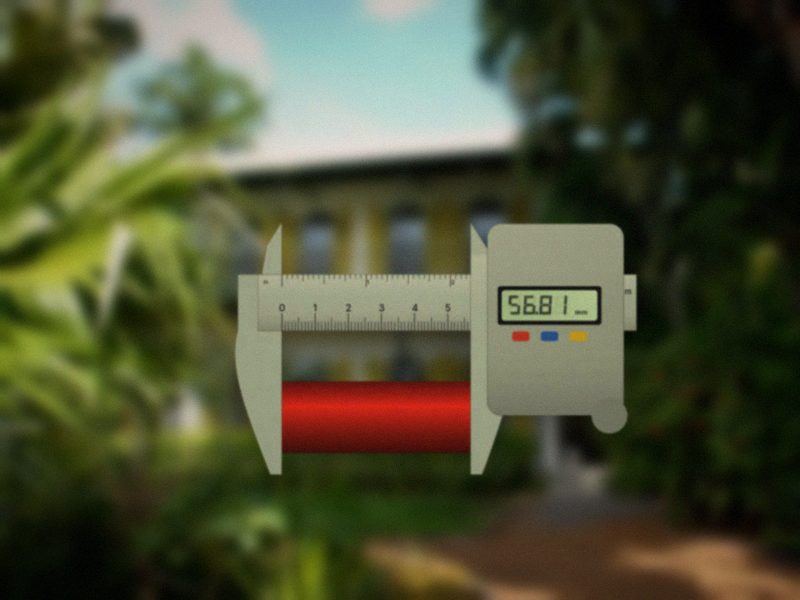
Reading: 56.81; mm
